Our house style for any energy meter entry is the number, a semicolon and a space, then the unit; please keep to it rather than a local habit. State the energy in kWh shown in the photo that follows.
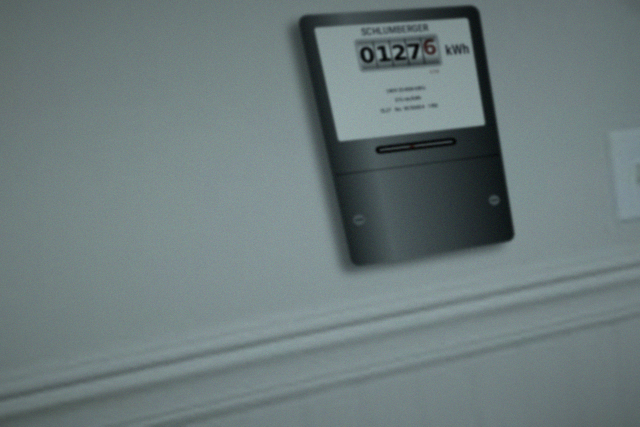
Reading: 127.6; kWh
